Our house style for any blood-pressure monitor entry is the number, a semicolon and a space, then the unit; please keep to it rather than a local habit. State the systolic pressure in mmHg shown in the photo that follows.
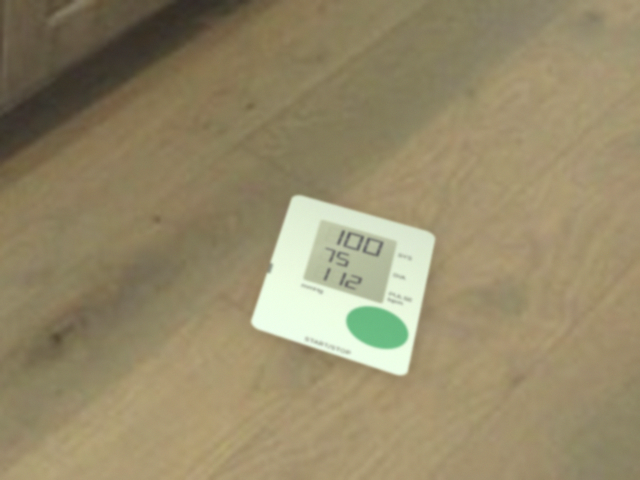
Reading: 100; mmHg
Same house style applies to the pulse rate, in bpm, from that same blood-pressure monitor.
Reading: 112; bpm
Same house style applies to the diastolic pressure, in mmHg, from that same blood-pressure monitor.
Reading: 75; mmHg
